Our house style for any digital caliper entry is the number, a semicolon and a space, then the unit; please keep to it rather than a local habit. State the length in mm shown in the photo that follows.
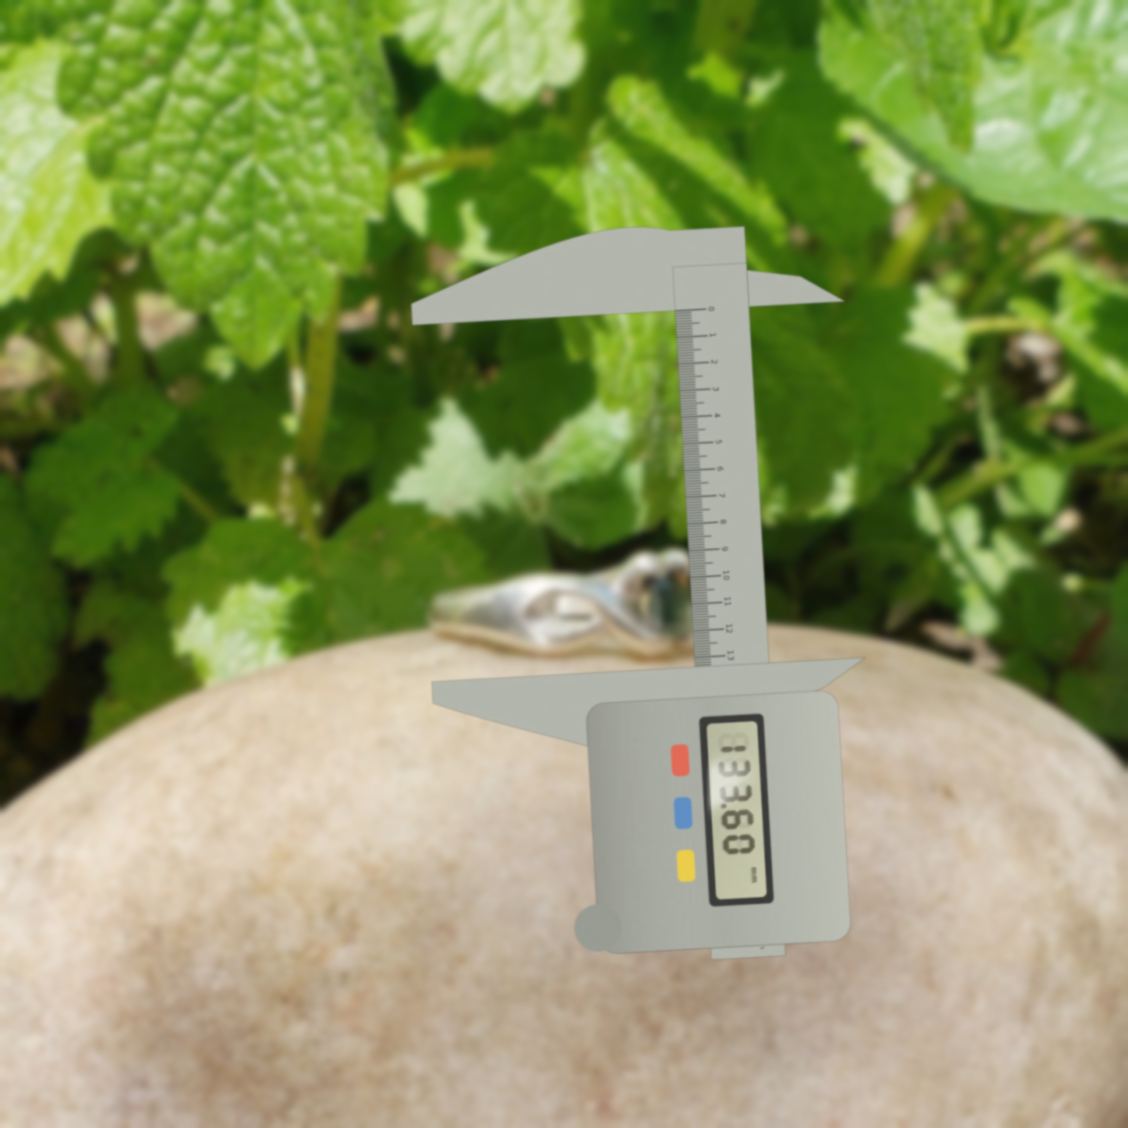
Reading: 133.60; mm
